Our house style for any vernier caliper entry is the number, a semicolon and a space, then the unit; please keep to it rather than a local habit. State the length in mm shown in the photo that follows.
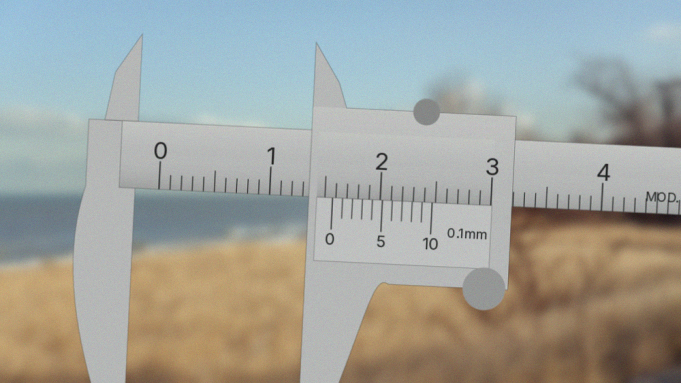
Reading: 15.7; mm
